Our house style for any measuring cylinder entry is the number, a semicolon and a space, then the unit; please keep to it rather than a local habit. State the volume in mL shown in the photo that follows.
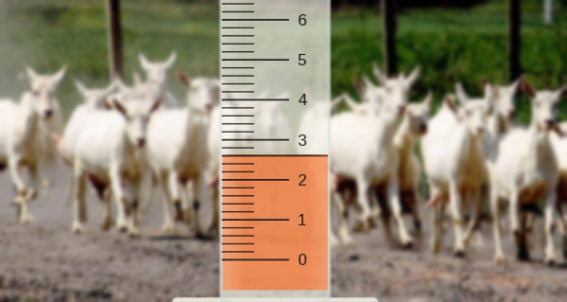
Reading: 2.6; mL
